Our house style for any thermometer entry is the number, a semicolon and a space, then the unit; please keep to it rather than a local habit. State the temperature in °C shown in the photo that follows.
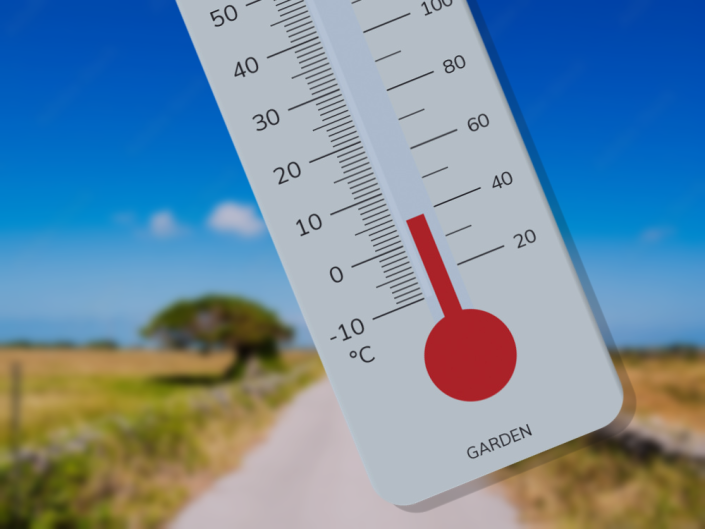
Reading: 4; °C
